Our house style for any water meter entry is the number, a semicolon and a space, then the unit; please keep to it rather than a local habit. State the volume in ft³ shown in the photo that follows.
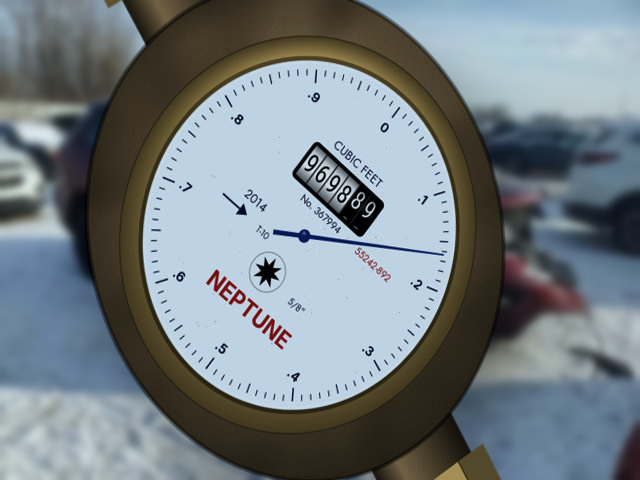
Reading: 969889.16; ft³
